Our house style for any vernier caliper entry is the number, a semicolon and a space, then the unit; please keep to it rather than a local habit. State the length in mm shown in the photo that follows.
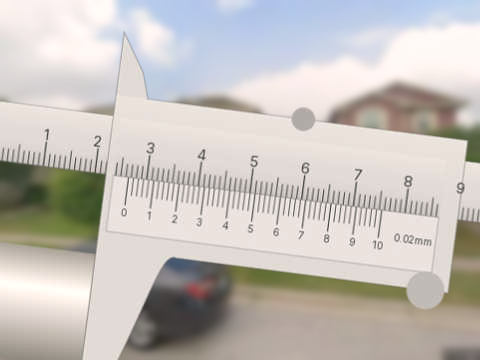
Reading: 26.5; mm
